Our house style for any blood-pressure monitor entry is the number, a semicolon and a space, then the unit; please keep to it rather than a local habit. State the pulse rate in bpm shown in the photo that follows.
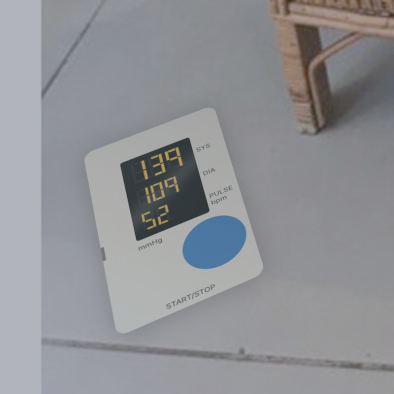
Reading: 52; bpm
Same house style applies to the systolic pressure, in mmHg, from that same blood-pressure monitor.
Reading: 139; mmHg
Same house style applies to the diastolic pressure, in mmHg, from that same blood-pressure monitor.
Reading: 109; mmHg
